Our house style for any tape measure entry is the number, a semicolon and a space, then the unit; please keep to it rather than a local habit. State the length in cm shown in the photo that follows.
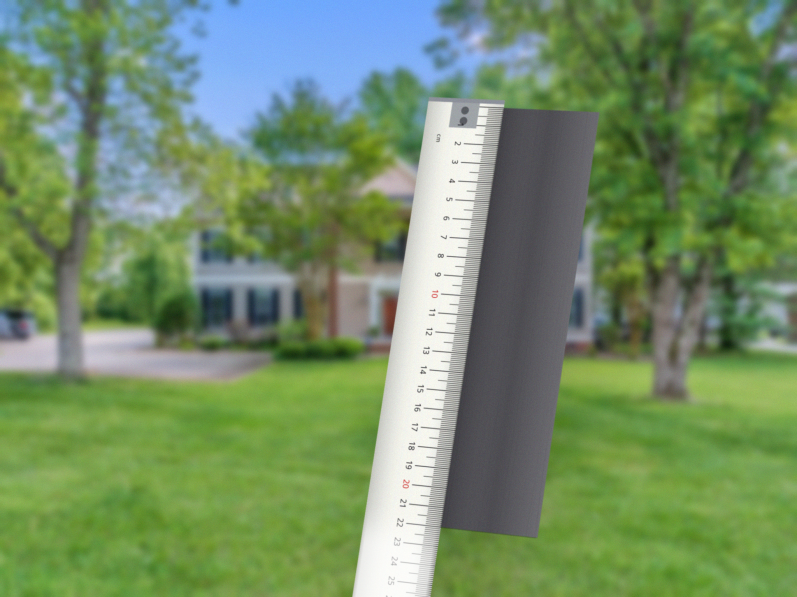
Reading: 22; cm
